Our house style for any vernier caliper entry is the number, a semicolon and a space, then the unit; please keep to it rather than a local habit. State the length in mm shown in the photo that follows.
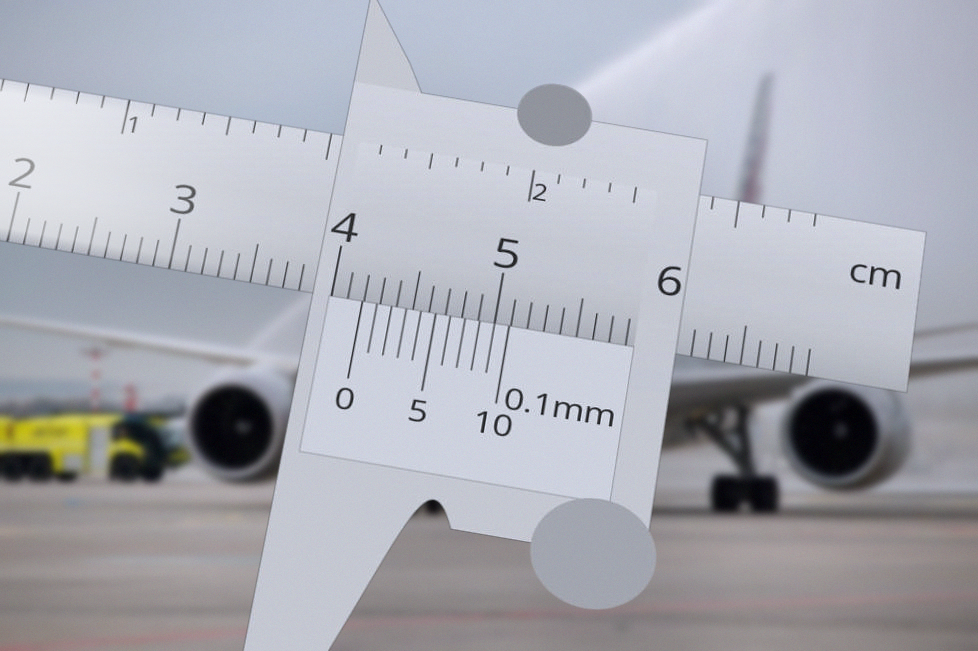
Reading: 41.9; mm
